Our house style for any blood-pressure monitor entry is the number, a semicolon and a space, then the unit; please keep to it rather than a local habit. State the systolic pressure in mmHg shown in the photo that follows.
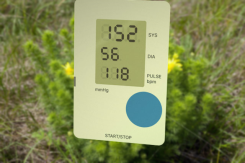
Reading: 152; mmHg
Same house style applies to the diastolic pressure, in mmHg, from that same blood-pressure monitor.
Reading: 56; mmHg
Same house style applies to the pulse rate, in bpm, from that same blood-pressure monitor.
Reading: 118; bpm
